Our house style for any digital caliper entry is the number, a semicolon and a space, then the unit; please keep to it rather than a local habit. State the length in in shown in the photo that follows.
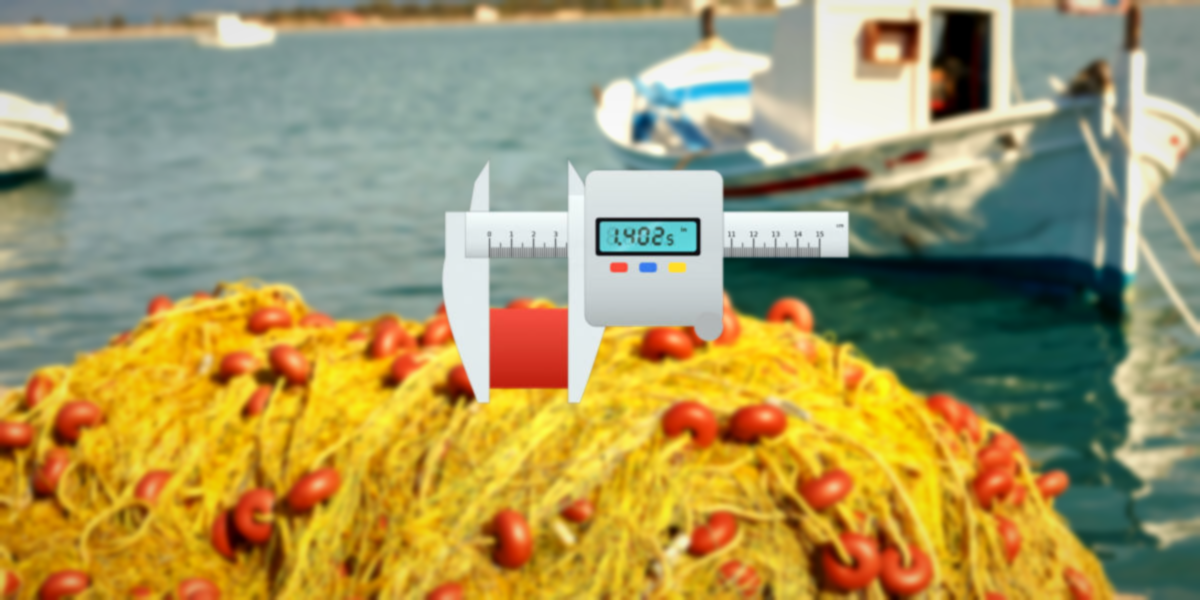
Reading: 1.4025; in
